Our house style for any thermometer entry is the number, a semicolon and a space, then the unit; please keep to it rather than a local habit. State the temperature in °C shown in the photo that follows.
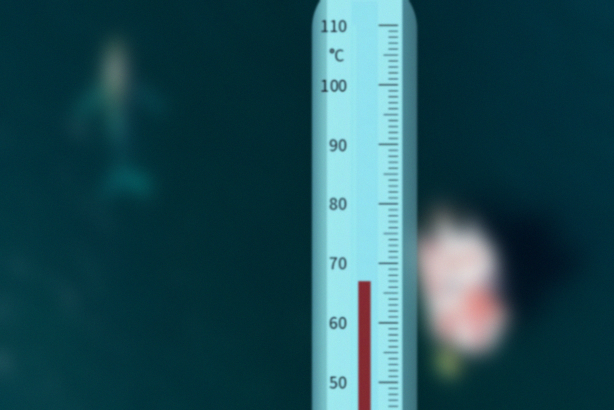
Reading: 67; °C
